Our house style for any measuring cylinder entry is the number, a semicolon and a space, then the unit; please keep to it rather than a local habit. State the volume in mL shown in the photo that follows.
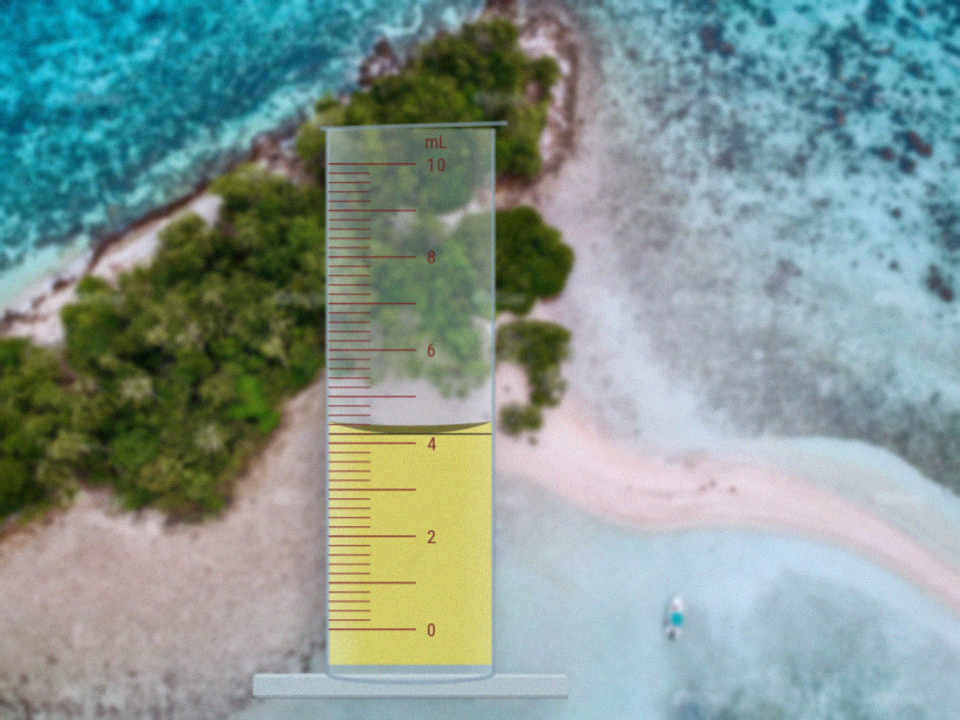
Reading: 4.2; mL
